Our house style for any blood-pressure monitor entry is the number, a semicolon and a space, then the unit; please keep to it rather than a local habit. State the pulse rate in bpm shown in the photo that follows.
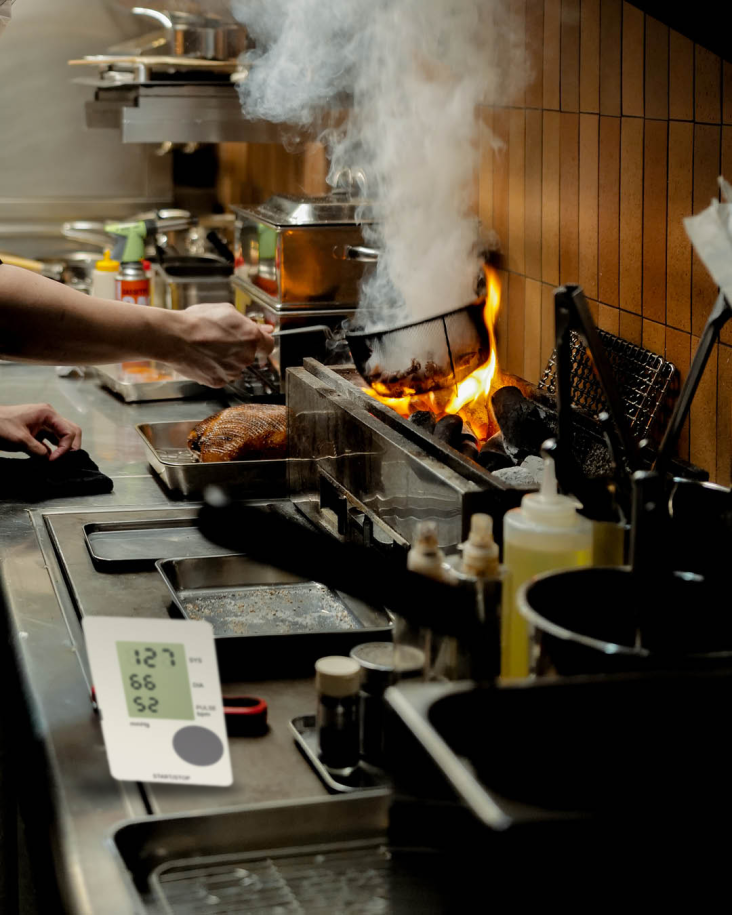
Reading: 52; bpm
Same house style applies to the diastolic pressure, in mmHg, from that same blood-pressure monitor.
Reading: 66; mmHg
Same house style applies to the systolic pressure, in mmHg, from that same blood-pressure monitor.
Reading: 127; mmHg
